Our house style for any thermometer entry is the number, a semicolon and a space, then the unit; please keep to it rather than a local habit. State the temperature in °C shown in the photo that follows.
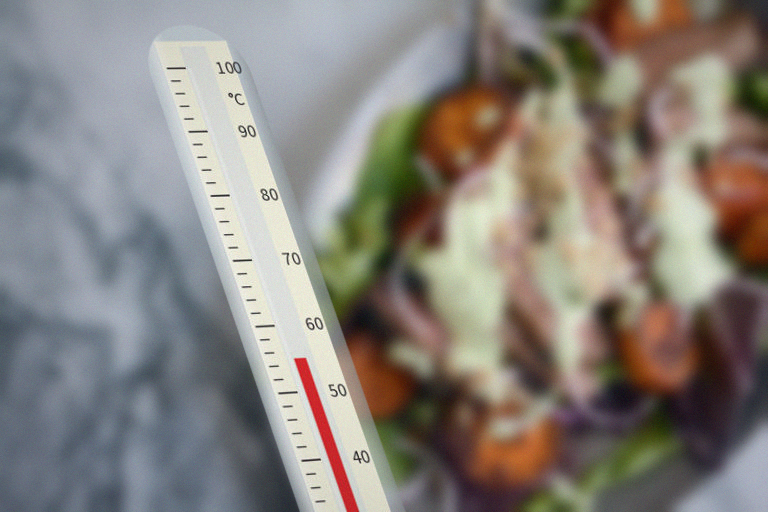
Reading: 55; °C
